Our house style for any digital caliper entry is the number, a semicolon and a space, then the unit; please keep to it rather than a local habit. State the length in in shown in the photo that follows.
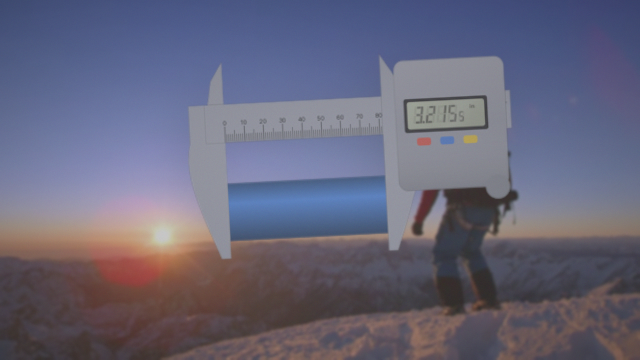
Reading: 3.2155; in
